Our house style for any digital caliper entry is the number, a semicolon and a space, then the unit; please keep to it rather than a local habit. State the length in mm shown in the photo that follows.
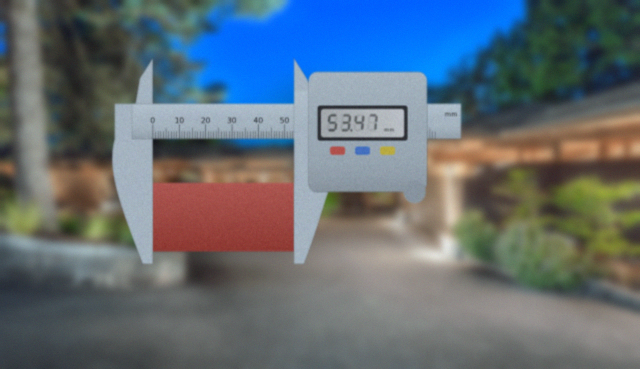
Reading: 53.47; mm
